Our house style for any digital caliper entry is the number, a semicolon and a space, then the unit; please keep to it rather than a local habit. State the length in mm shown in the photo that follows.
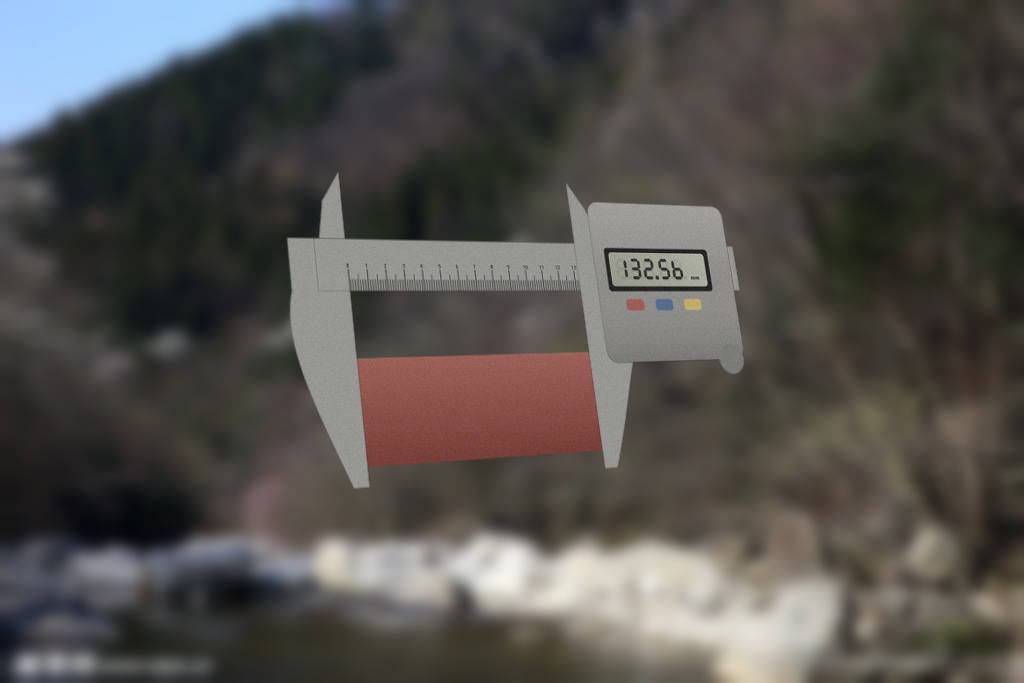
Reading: 132.56; mm
